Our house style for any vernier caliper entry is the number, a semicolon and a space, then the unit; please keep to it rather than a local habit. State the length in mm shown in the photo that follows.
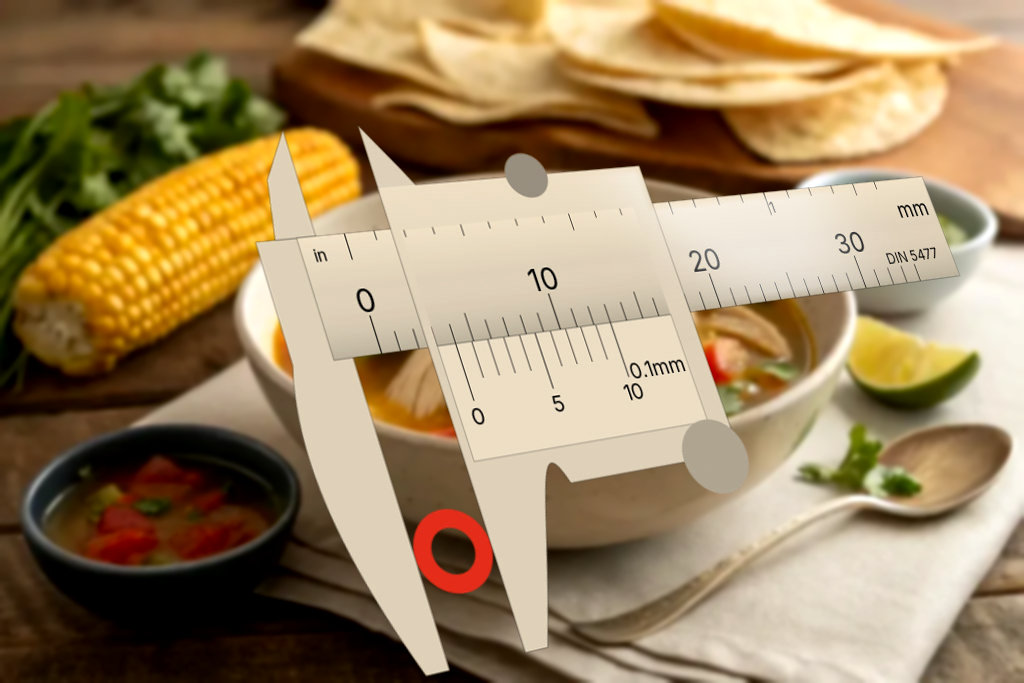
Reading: 4.0; mm
